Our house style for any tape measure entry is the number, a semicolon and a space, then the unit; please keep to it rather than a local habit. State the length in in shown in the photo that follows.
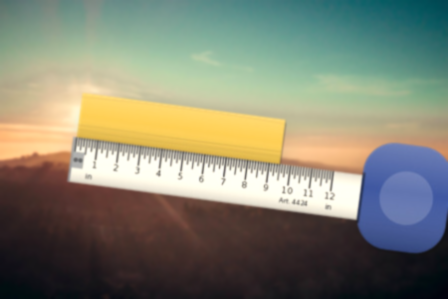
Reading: 9.5; in
